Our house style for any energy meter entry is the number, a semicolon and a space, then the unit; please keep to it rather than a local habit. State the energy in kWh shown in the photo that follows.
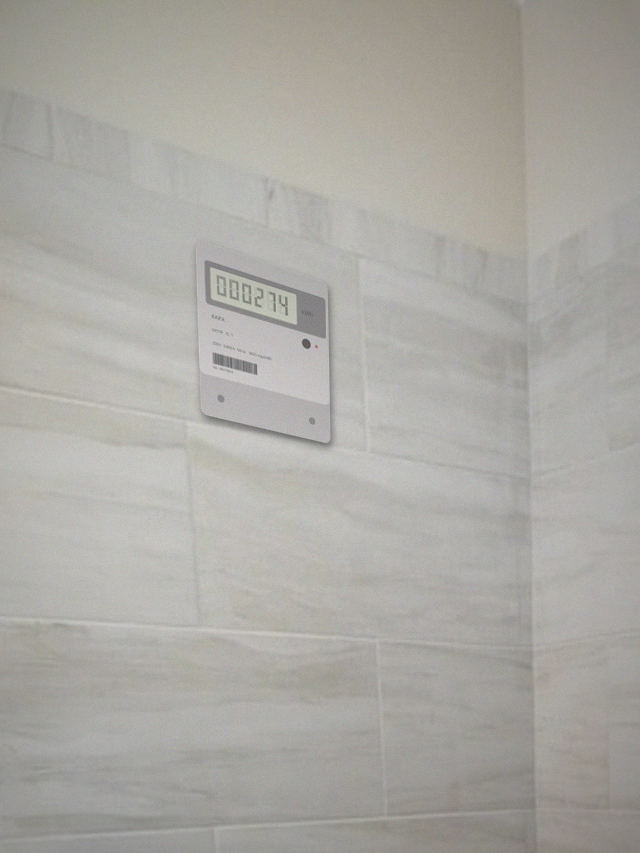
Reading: 274; kWh
